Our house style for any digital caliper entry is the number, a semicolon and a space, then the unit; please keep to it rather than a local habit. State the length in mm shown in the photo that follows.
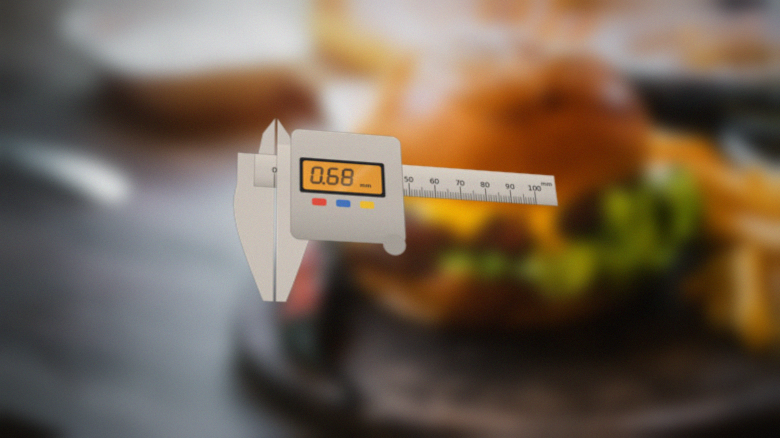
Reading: 0.68; mm
